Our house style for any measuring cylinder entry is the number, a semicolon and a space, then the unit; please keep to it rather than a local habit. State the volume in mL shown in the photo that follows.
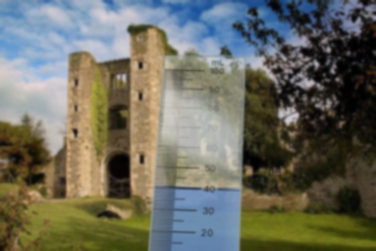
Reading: 40; mL
